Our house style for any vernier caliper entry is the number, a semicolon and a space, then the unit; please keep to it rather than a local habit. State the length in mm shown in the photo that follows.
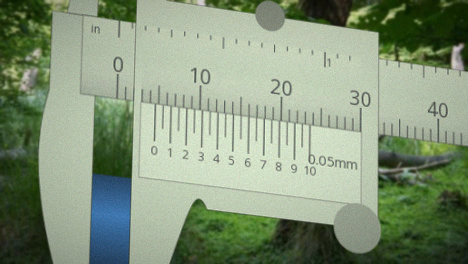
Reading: 4.6; mm
